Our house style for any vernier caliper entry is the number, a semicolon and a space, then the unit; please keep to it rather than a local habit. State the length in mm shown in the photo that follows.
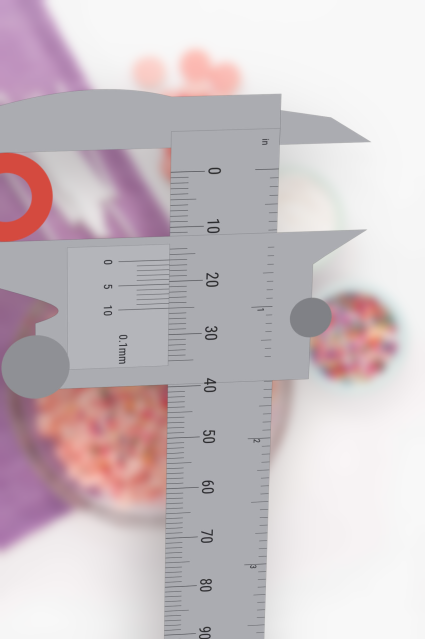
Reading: 16.0; mm
